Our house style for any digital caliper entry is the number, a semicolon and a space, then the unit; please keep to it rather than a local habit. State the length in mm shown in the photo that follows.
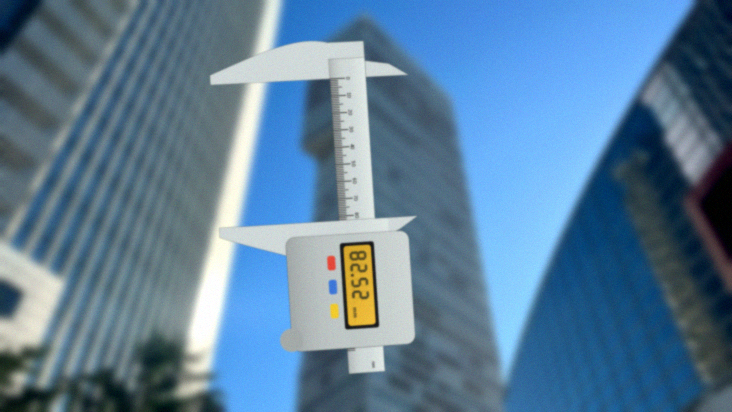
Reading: 82.52; mm
